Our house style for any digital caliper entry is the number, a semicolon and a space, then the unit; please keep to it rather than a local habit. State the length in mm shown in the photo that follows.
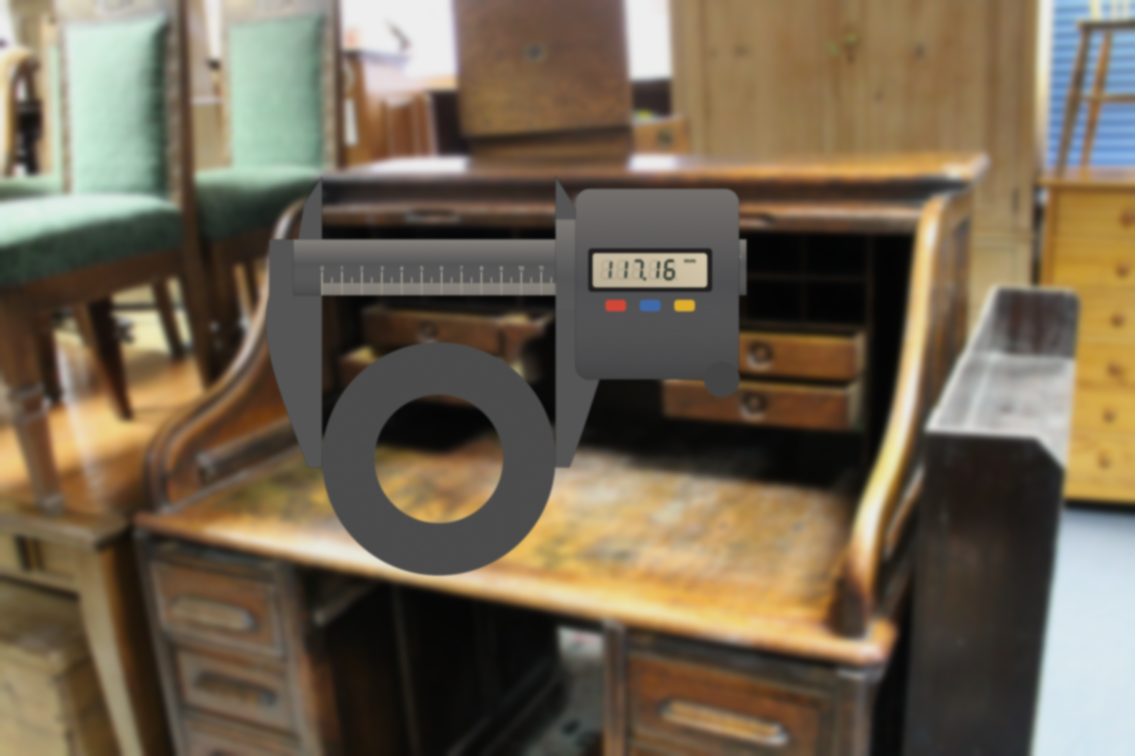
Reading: 117.16; mm
